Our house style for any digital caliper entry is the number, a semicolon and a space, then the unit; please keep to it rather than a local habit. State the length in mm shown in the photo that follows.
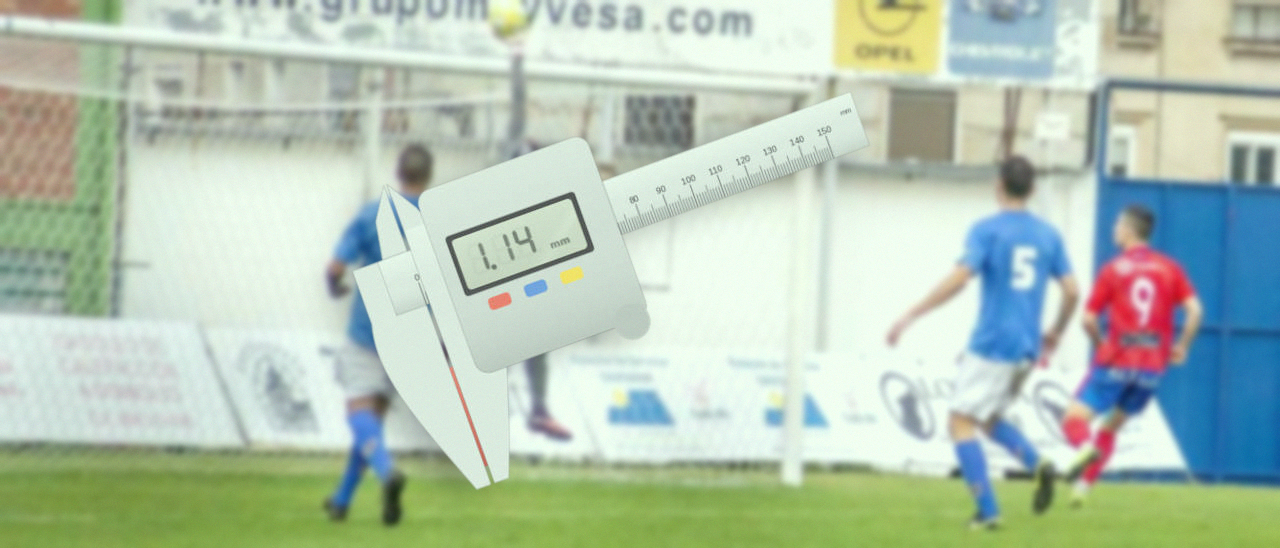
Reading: 1.14; mm
